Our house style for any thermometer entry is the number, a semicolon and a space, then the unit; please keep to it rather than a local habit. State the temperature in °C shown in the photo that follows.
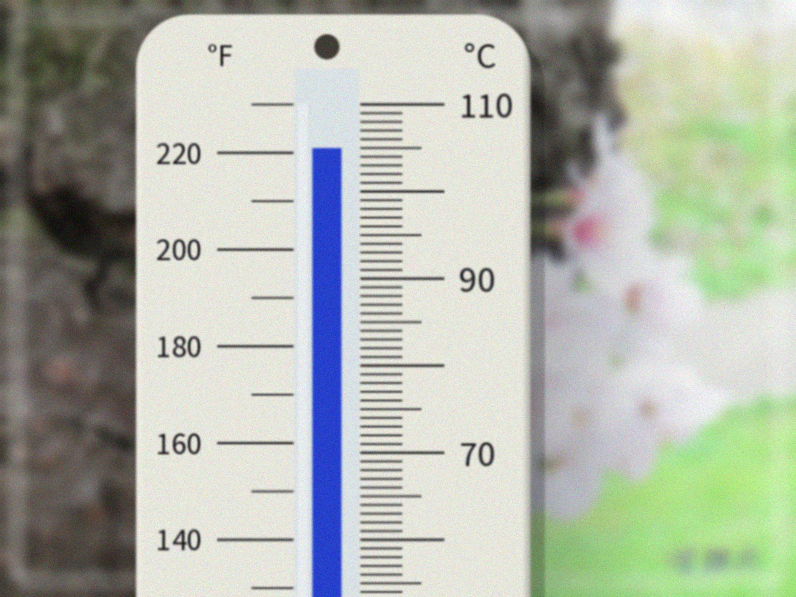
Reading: 105; °C
